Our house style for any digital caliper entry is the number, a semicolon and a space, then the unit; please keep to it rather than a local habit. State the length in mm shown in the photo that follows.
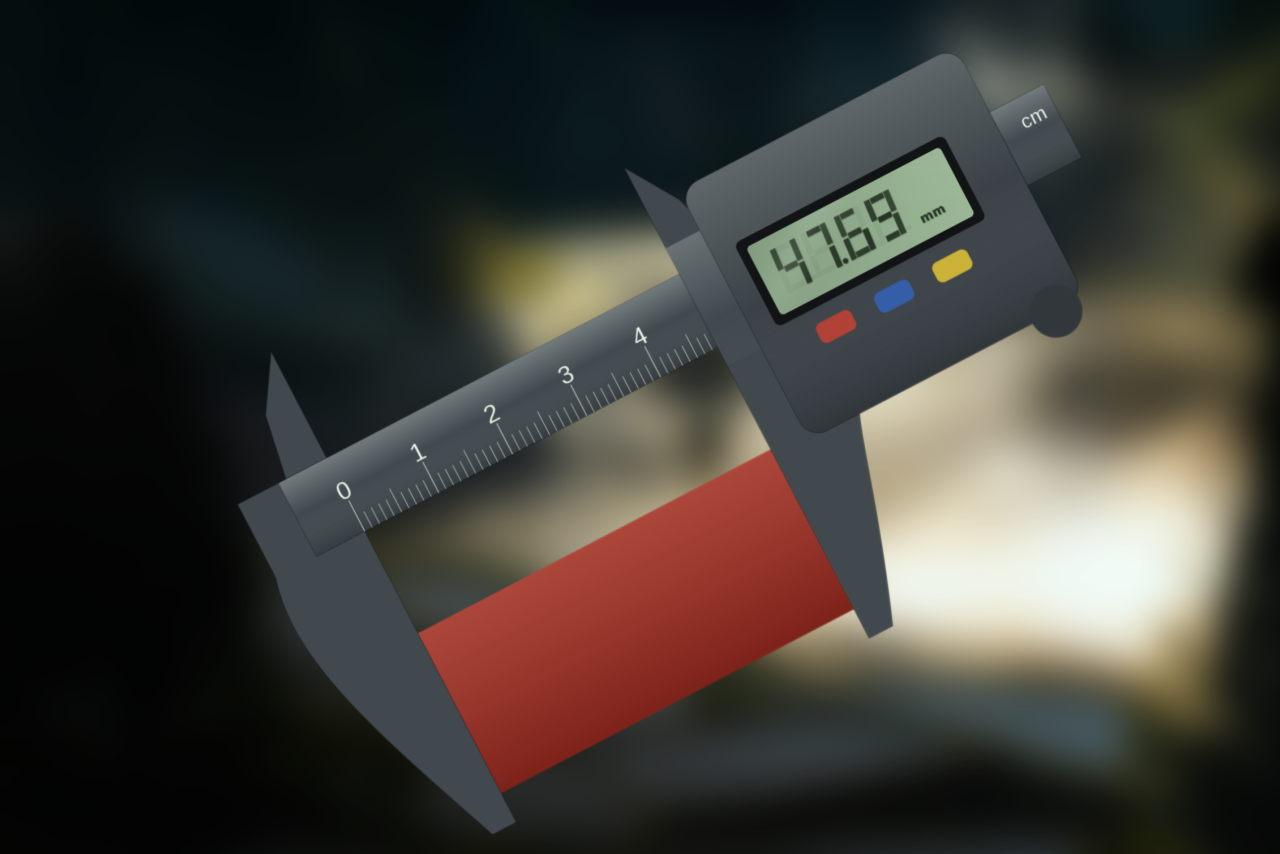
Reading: 47.69; mm
